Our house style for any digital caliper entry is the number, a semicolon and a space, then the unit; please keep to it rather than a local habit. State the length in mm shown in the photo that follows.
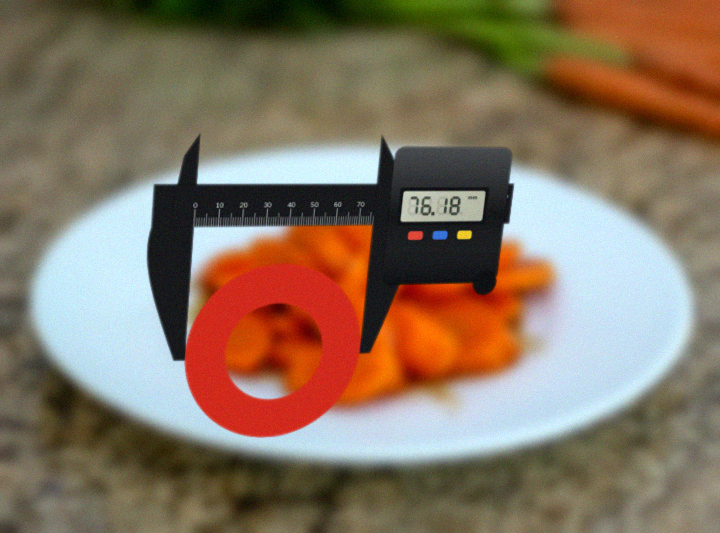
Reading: 76.18; mm
